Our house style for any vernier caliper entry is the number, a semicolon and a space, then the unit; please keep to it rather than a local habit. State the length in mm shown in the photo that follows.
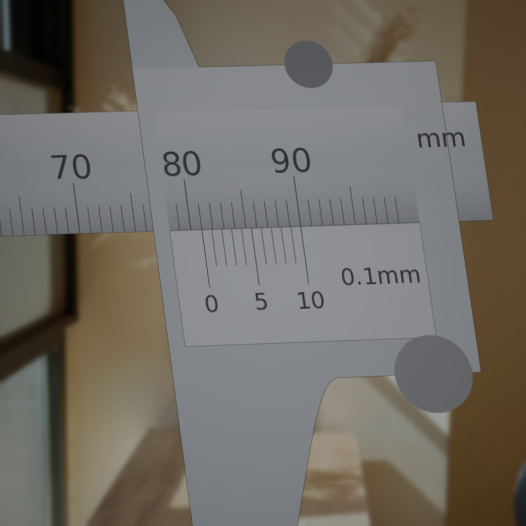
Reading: 81.0; mm
